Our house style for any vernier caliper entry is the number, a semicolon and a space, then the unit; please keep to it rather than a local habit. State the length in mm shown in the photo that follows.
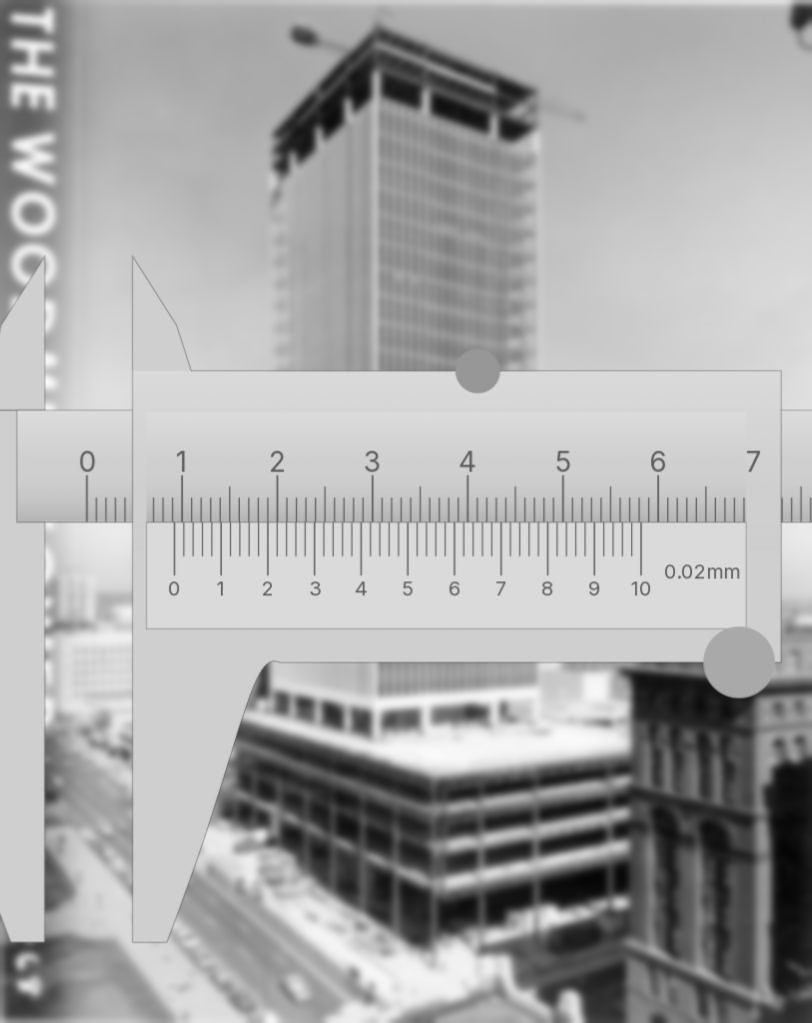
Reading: 9.2; mm
